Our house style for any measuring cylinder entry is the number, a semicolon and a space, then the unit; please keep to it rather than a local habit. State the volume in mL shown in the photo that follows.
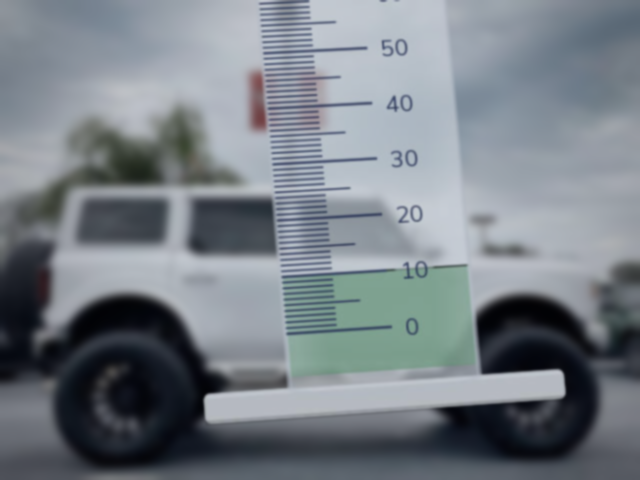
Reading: 10; mL
